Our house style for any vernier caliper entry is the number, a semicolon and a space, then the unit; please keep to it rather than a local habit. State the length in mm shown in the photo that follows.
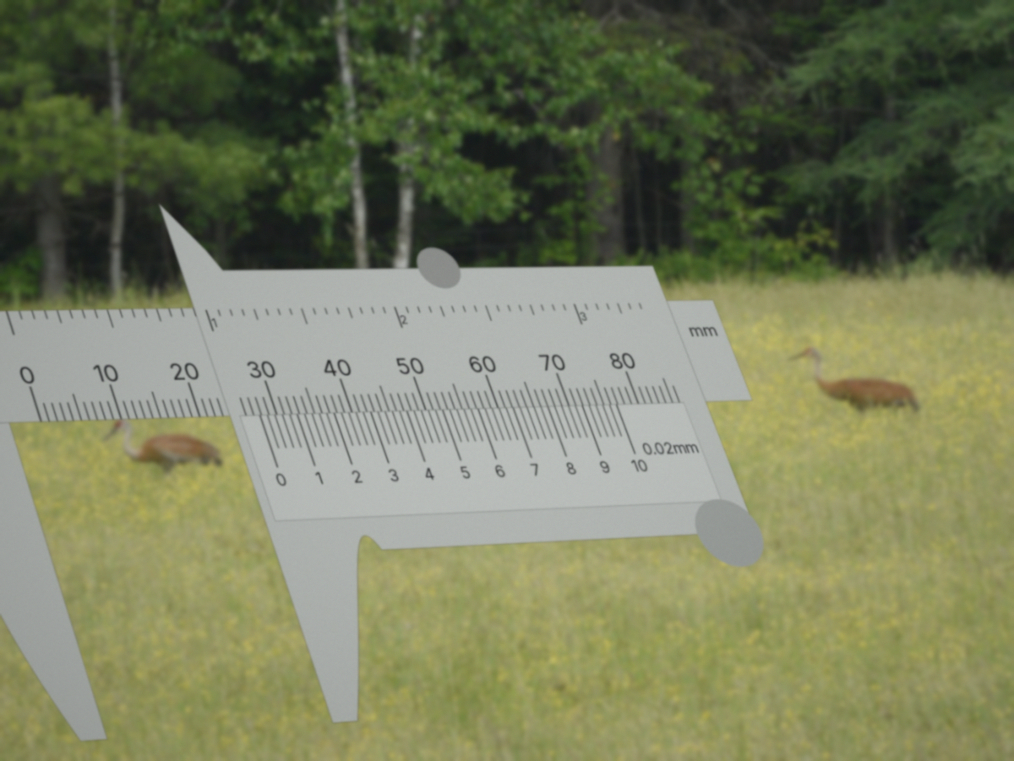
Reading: 27.8; mm
